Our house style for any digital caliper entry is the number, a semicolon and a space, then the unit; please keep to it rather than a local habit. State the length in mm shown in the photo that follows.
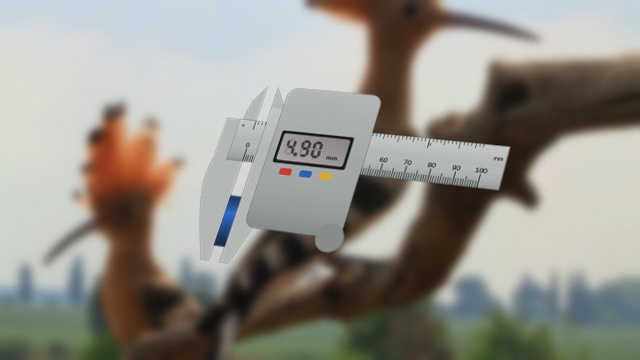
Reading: 4.90; mm
